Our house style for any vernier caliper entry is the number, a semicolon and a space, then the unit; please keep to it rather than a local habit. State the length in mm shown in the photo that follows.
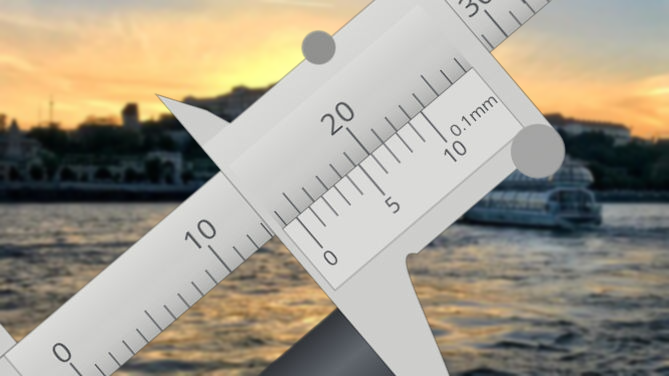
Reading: 14.7; mm
